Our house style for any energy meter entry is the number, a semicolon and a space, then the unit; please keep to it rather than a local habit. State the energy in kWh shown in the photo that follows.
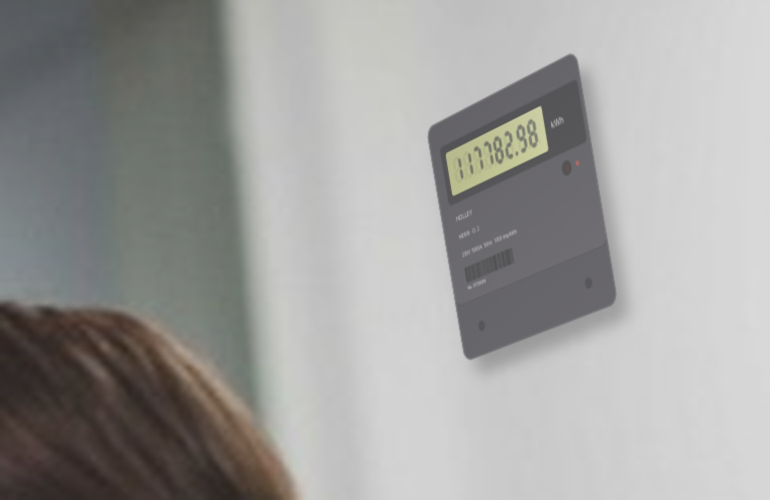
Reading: 117782.98; kWh
